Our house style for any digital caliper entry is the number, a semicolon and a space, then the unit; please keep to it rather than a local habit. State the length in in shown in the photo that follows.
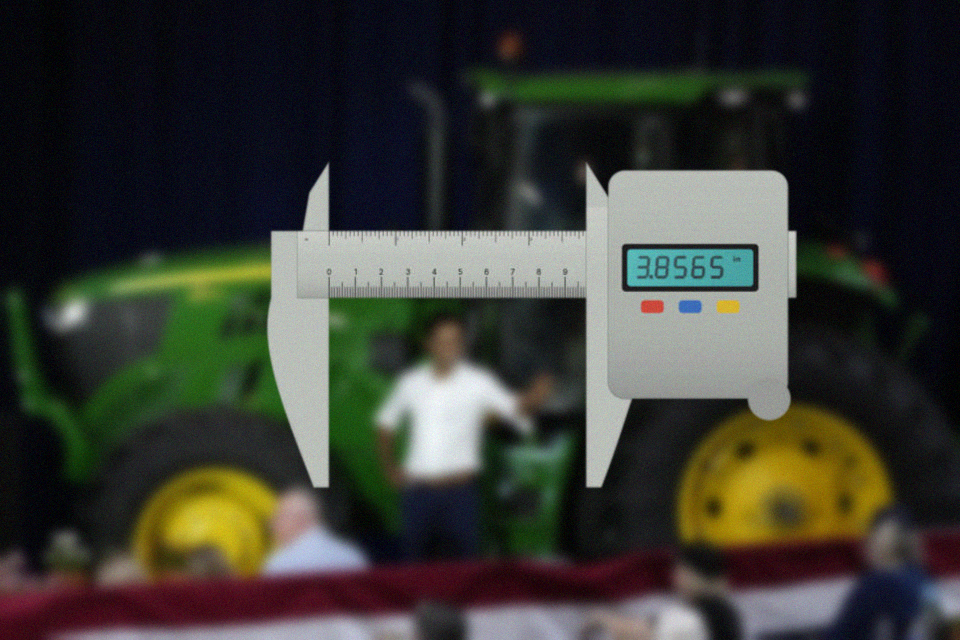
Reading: 3.8565; in
